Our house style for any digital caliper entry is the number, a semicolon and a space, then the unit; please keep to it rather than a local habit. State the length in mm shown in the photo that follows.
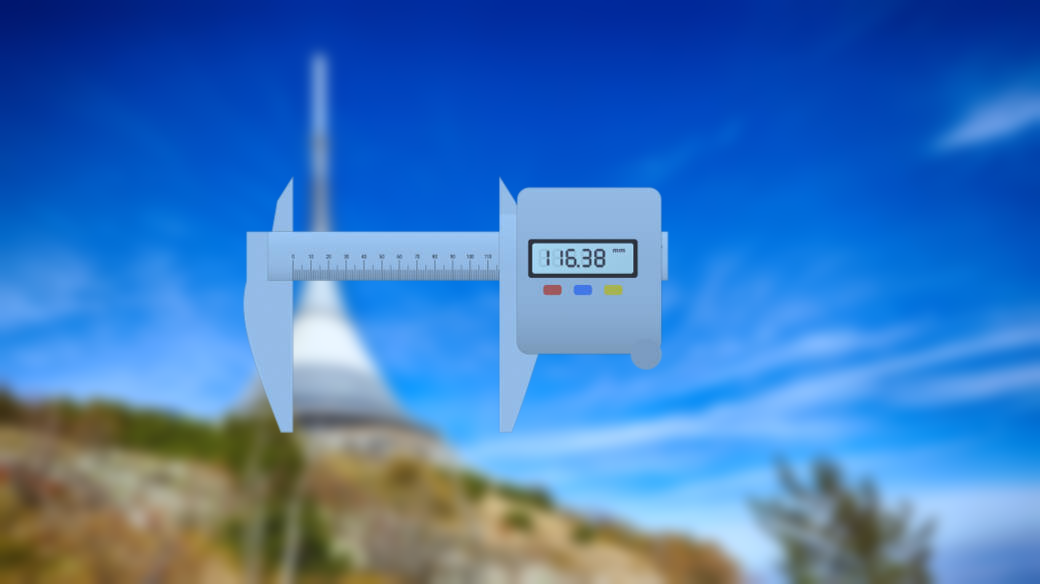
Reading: 116.38; mm
